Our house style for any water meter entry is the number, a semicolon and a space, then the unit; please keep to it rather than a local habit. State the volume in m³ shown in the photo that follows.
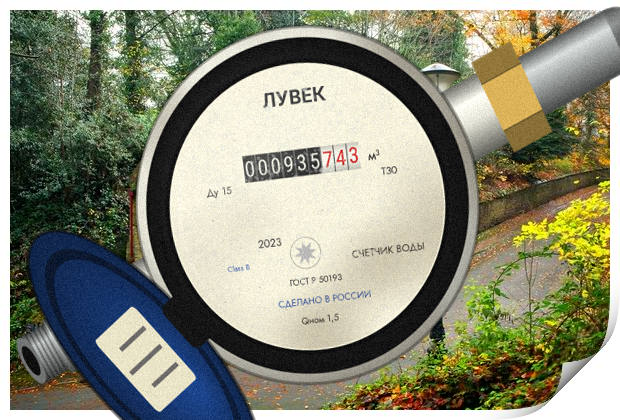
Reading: 935.743; m³
